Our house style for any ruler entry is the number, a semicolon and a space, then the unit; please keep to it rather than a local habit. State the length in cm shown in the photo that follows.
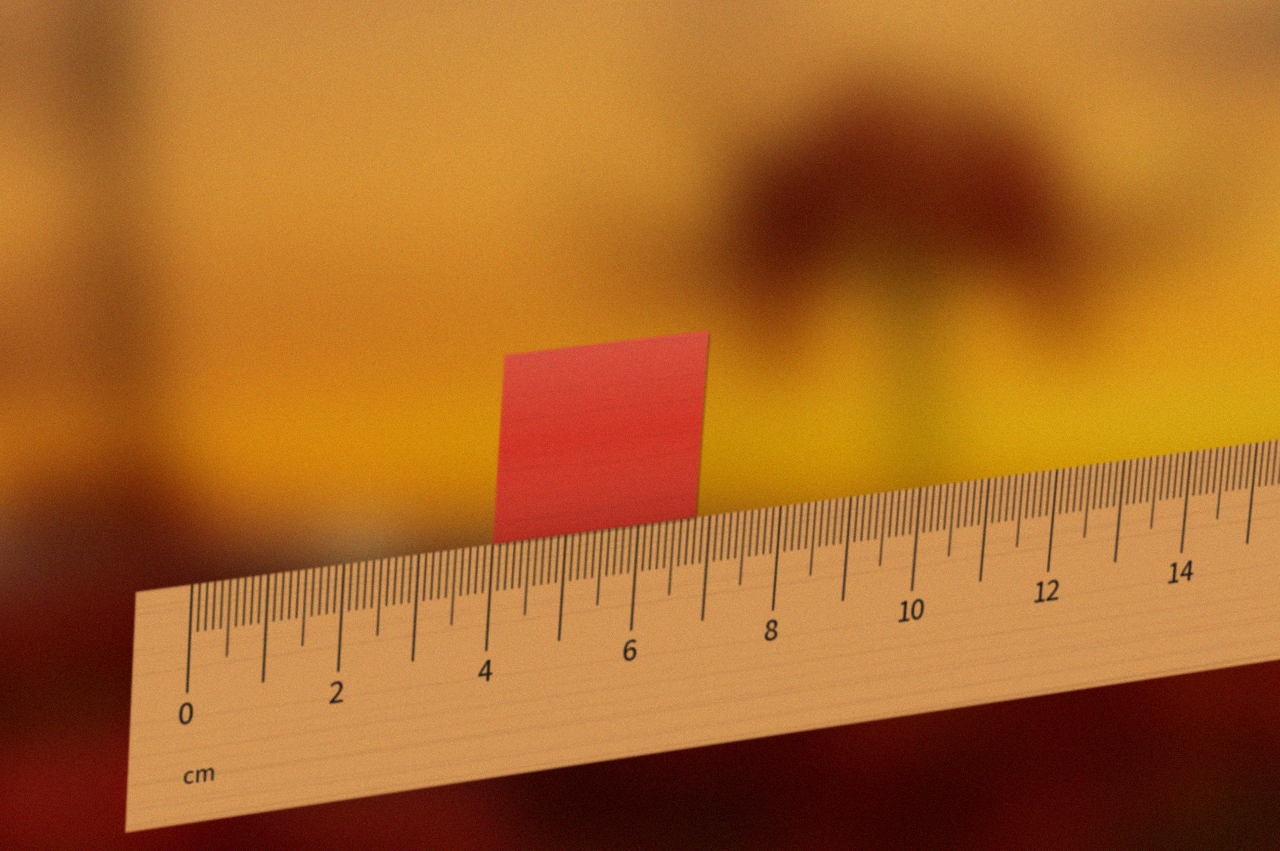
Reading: 2.8; cm
